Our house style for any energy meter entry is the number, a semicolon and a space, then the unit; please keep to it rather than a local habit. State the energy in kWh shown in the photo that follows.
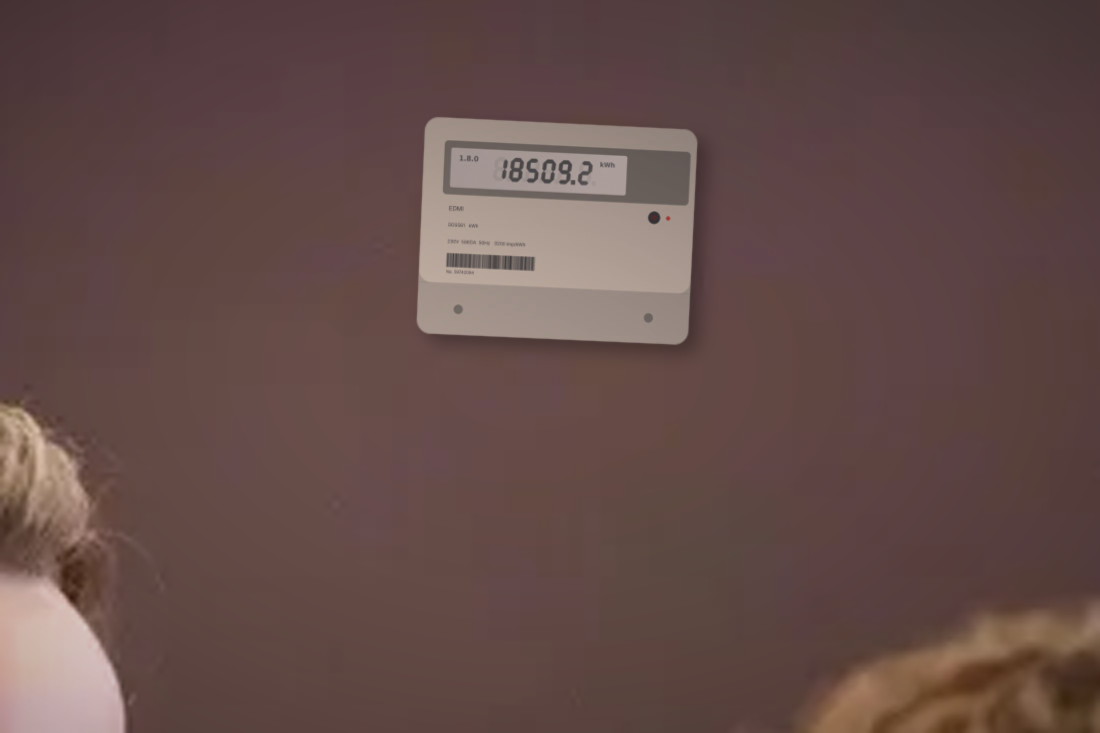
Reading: 18509.2; kWh
